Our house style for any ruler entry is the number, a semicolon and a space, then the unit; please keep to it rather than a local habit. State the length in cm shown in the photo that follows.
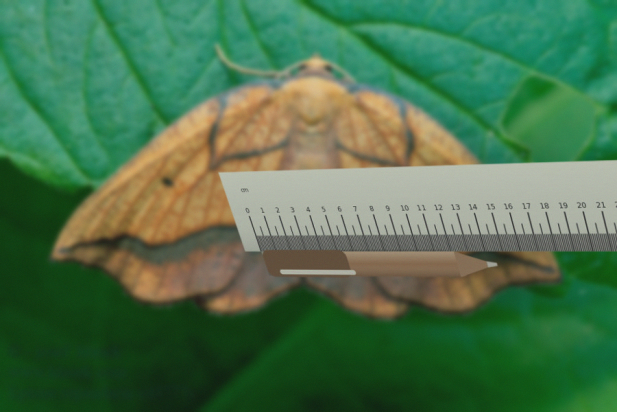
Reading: 14.5; cm
